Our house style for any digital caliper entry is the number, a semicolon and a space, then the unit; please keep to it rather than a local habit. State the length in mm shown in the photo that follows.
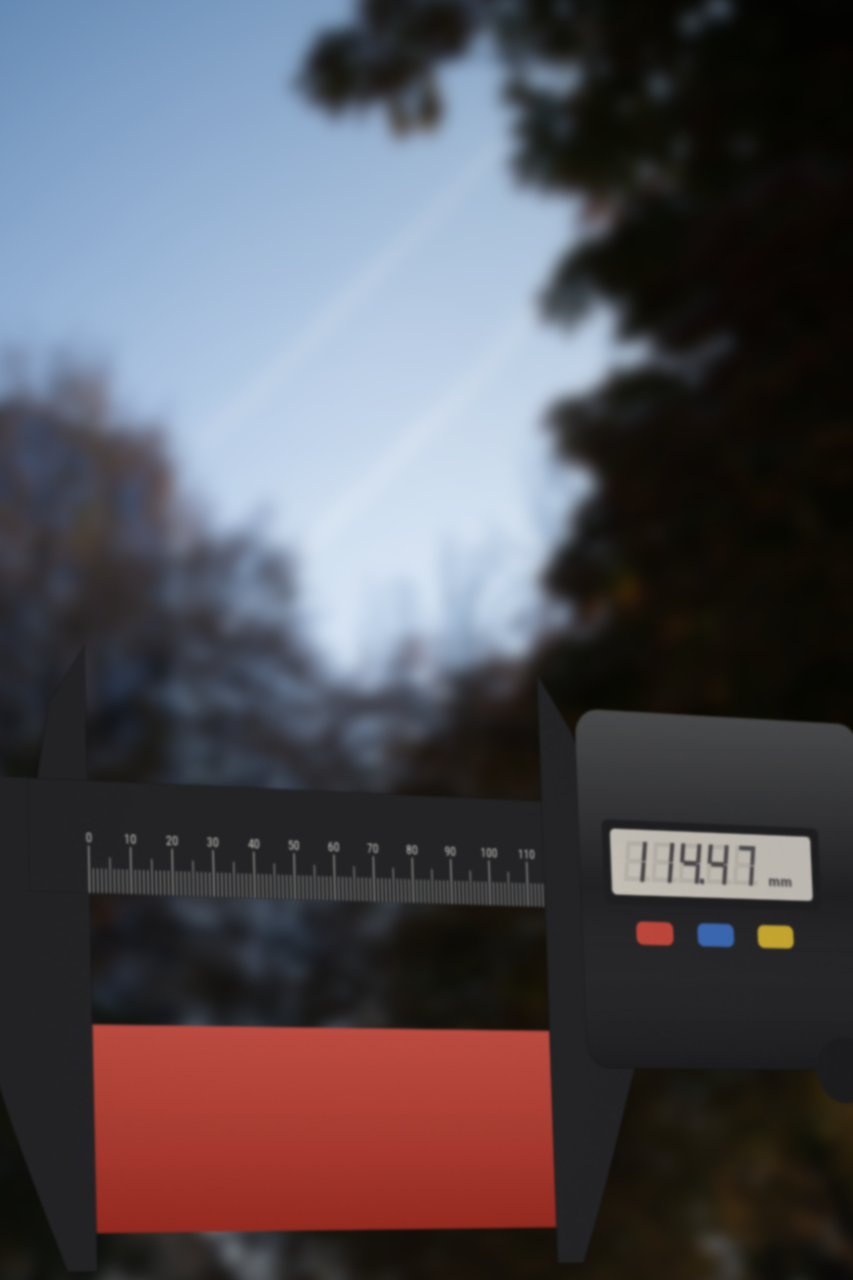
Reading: 114.47; mm
